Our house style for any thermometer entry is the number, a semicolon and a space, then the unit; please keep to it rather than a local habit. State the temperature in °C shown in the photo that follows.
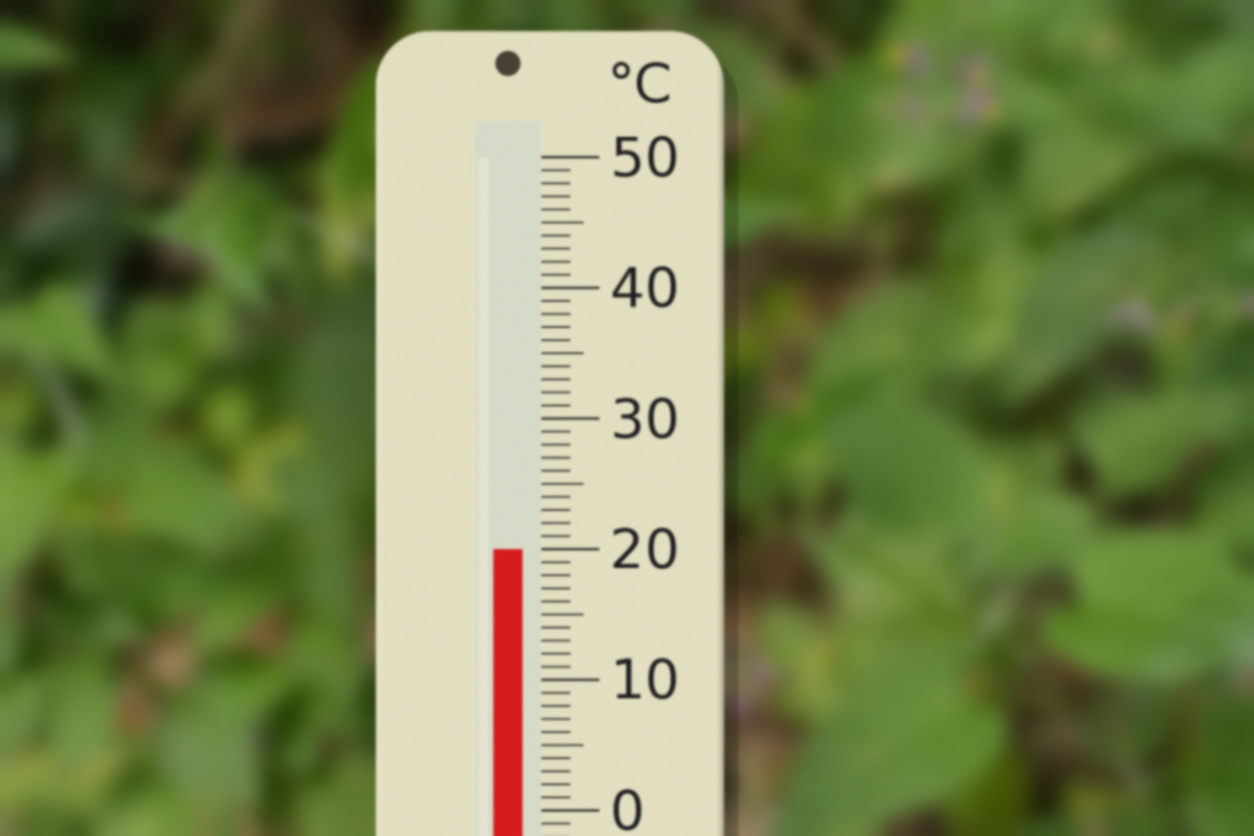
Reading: 20; °C
